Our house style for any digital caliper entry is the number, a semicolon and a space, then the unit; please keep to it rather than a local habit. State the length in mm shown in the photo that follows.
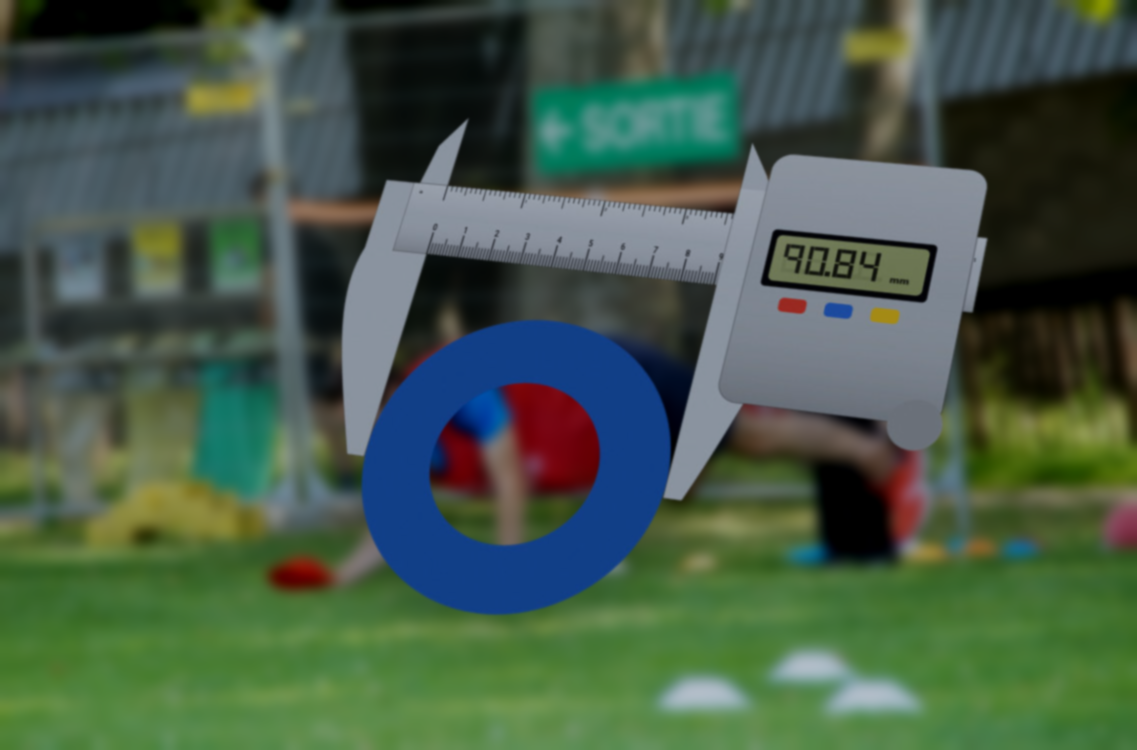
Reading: 90.84; mm
